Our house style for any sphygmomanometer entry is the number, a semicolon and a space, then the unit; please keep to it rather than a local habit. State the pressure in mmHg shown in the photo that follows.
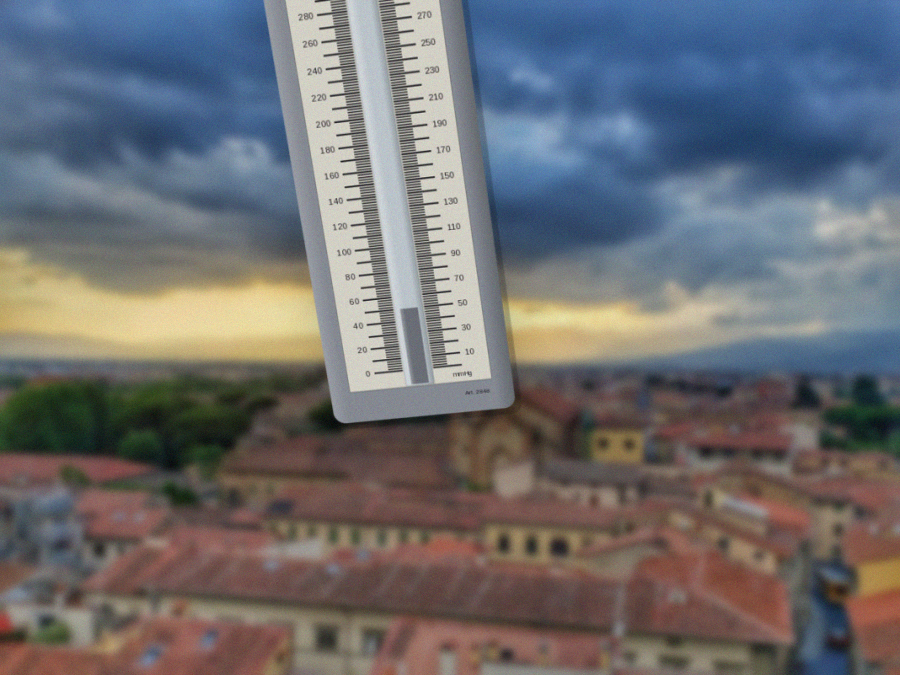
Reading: 50; mmHg
